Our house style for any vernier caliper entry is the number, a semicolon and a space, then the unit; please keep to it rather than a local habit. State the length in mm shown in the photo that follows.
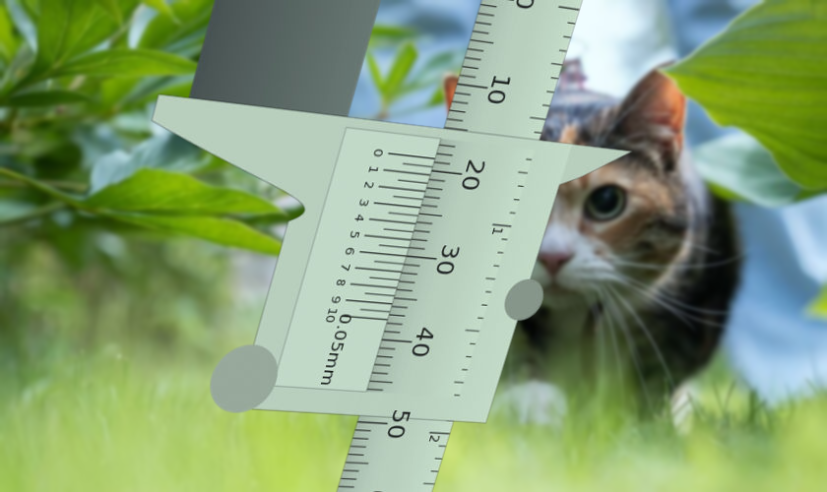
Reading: 18.6; mm
